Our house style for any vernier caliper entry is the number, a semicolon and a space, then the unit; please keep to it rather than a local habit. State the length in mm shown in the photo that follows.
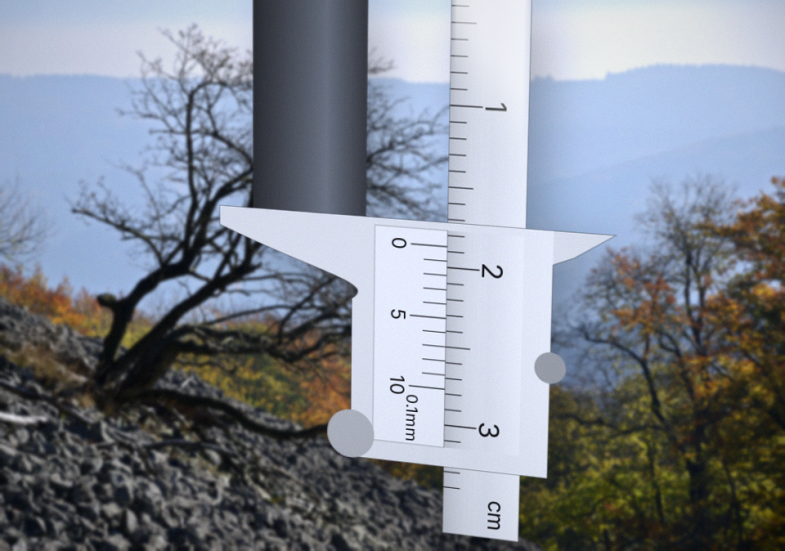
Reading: 18.7; mm
